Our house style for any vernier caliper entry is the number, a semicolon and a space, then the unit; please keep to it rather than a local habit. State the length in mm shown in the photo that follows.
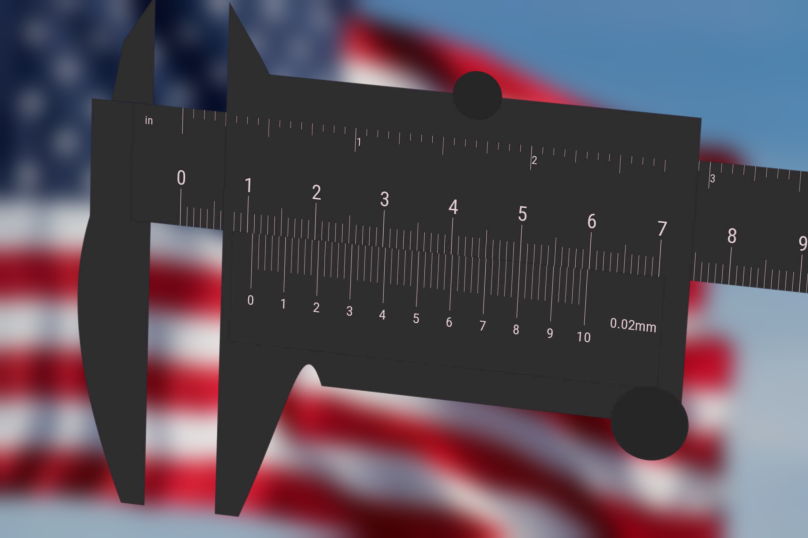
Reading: 10.8; mm
